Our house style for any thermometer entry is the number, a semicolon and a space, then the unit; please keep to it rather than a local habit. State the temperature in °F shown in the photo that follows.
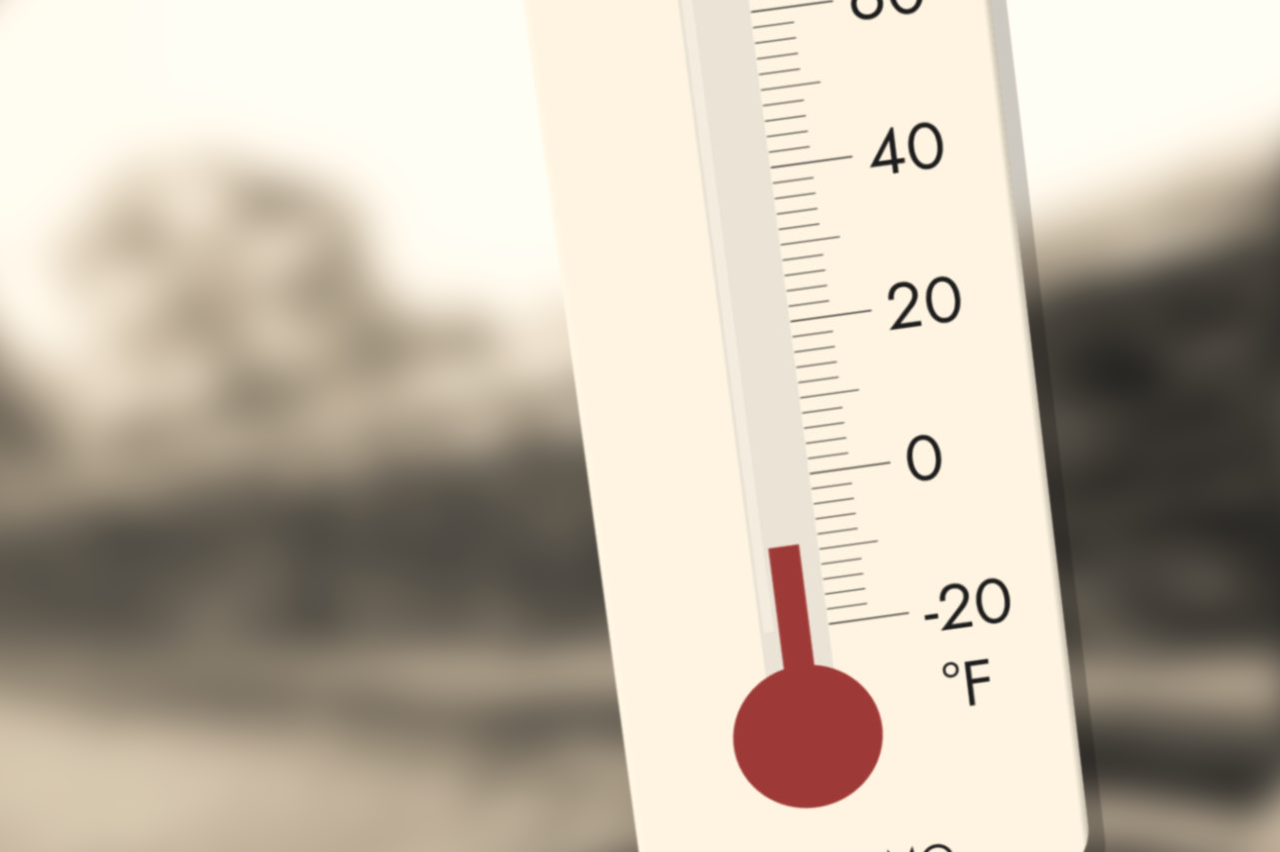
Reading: -9; °F
